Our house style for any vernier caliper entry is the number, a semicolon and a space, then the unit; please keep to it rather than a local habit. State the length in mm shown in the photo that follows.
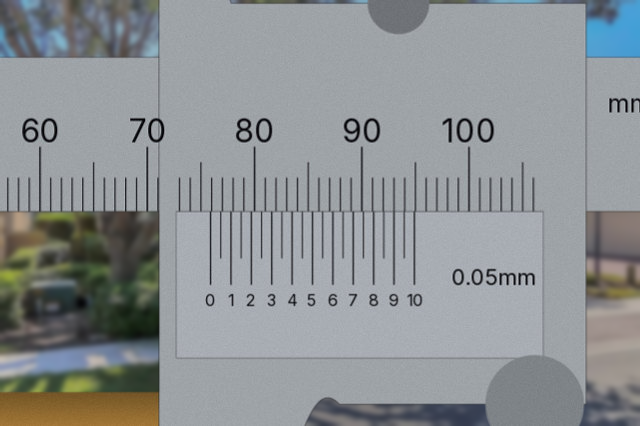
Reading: 75.9; mm
